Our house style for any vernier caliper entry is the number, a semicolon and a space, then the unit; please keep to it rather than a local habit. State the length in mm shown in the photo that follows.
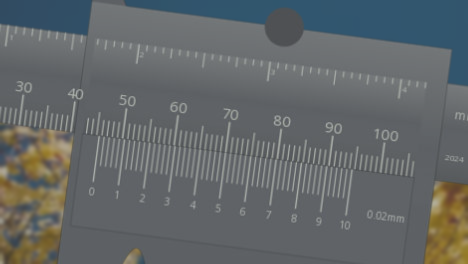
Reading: 45.5; mm
